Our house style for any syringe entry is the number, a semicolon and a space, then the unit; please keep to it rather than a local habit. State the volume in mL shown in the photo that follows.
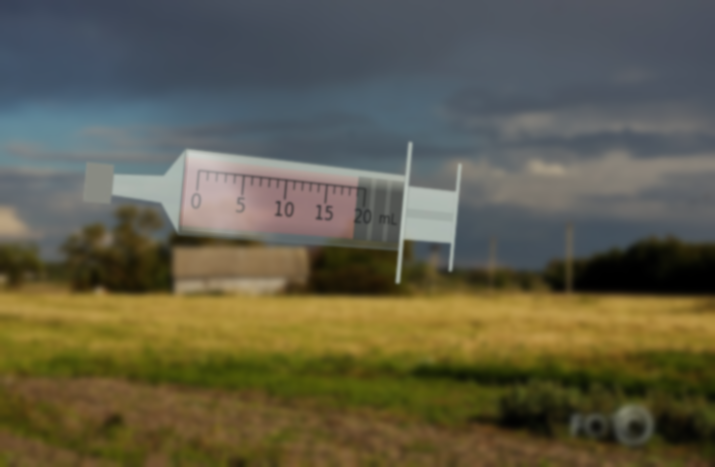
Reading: 19; mL
